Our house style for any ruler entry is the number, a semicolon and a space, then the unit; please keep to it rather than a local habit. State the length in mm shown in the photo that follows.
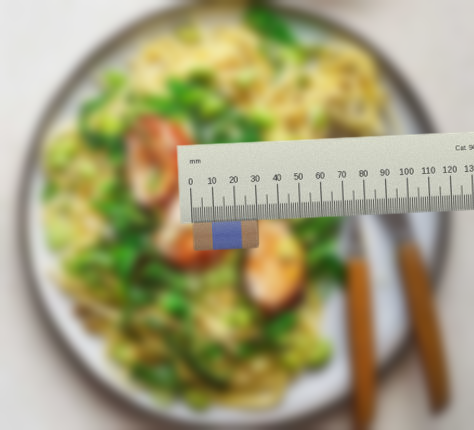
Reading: 30; mm
